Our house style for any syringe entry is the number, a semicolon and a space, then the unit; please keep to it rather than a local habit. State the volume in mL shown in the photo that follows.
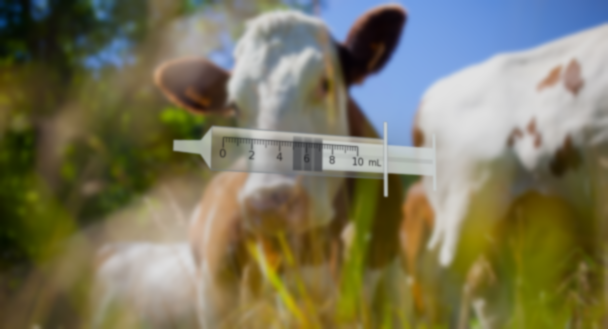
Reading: 5; mL
